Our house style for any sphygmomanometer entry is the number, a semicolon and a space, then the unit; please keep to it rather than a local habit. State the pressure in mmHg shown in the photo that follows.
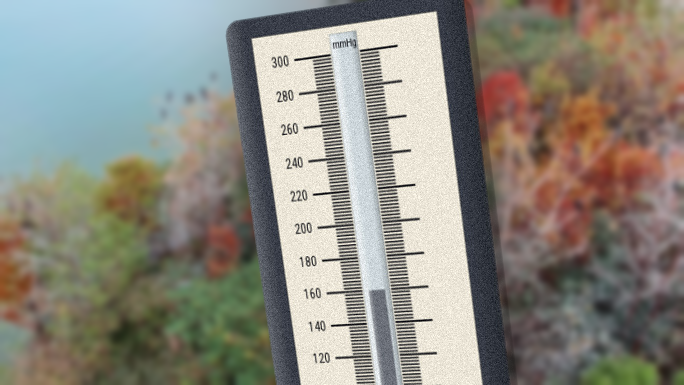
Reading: 160; mmHg
